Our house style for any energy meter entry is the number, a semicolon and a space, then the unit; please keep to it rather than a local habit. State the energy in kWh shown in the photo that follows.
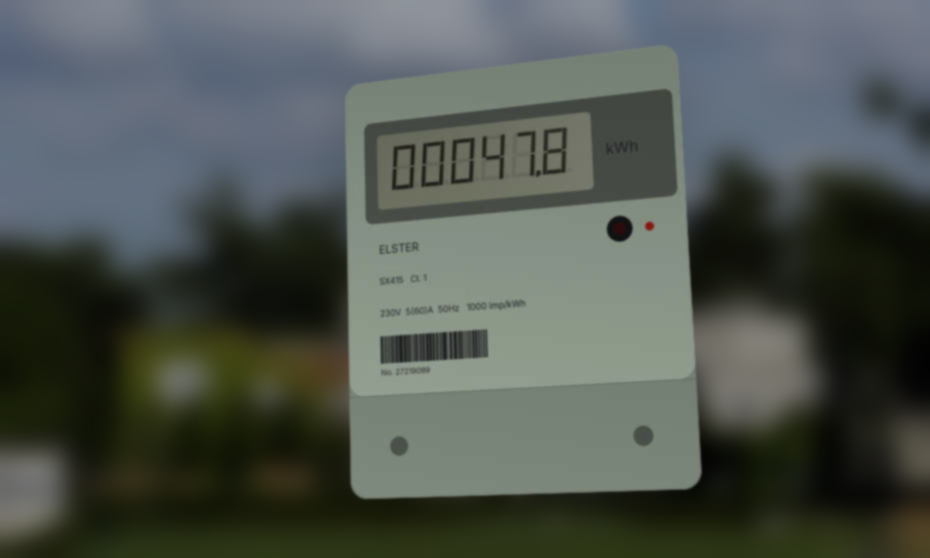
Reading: 47.8; kWh
